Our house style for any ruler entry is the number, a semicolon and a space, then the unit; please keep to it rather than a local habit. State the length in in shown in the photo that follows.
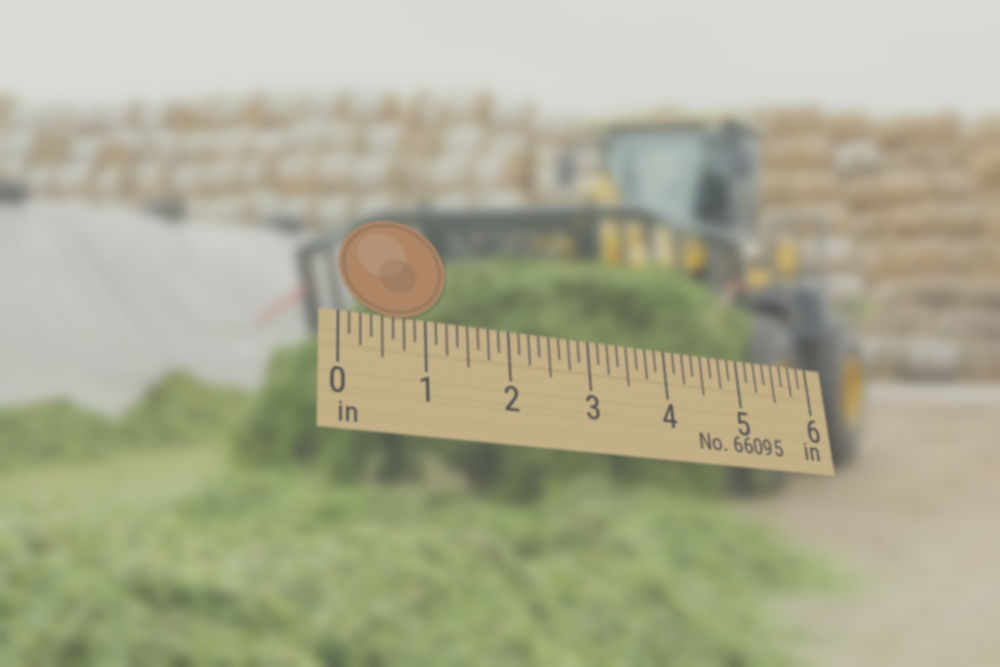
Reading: 1.25; in
